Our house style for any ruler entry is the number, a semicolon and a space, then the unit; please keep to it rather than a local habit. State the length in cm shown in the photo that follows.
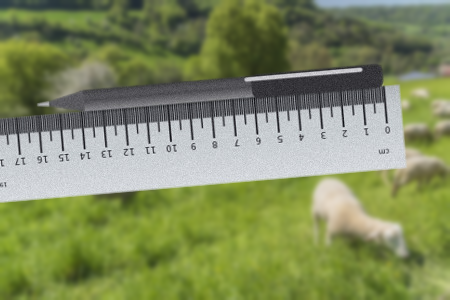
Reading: 16; cm
